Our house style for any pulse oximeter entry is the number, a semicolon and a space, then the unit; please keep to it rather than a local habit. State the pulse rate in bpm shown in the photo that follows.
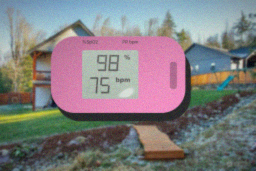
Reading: 75; bpm
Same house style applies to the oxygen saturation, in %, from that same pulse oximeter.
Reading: 98; %
